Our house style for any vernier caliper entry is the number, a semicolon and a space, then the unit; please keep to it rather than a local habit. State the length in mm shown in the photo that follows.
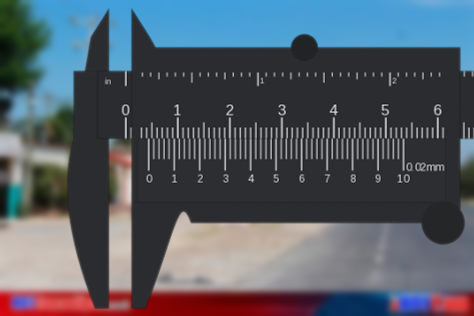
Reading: 4.4; mm
